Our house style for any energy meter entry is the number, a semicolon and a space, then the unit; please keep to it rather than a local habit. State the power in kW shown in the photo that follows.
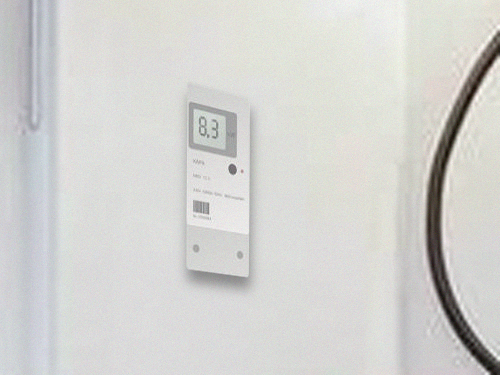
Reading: 8.3; kW
